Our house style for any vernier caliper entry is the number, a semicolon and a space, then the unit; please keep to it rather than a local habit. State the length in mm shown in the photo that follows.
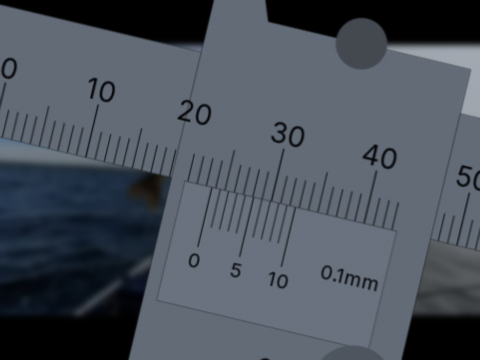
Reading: 23.6; mm
